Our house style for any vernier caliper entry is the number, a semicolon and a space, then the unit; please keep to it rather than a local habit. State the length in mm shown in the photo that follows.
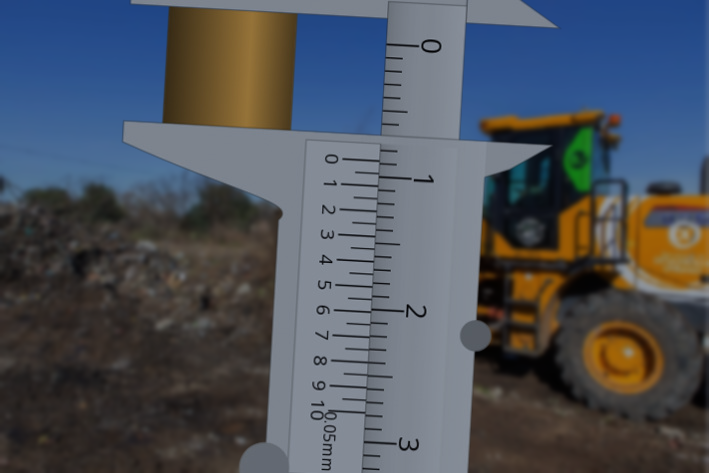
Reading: 8.8; mm
